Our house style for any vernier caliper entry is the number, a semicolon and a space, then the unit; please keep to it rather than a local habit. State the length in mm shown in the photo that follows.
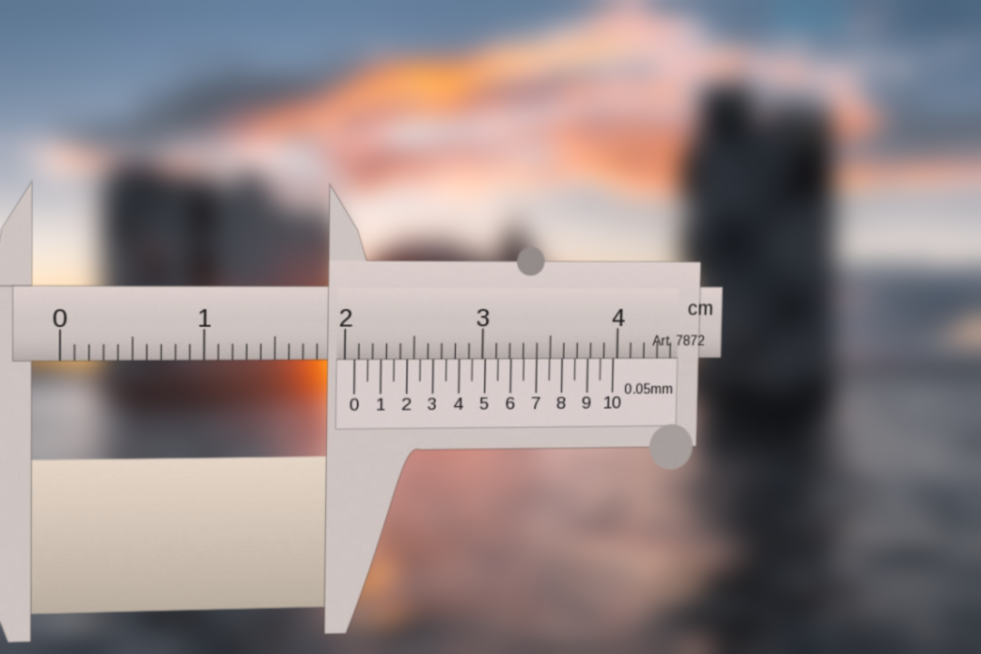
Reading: 20.7; mm
